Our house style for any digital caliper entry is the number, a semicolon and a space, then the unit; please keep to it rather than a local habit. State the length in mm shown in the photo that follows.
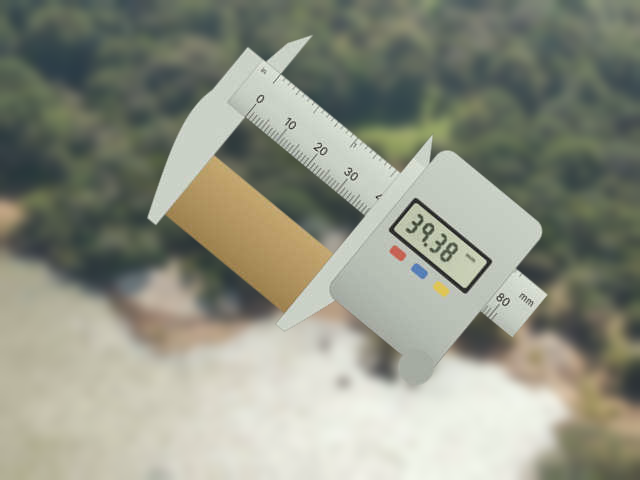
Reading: 39.38; mm
